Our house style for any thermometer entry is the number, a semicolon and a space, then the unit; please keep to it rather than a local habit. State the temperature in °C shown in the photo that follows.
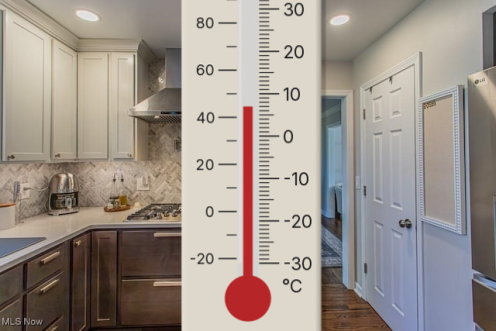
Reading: 7; °C
